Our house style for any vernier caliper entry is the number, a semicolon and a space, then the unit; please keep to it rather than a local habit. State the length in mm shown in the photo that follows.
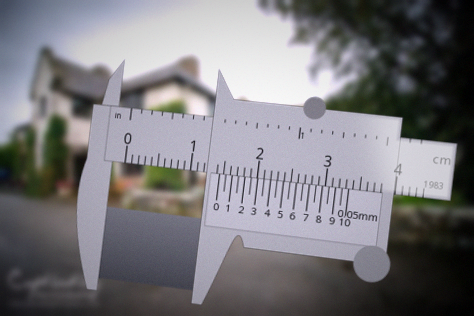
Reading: 14.4; mm
